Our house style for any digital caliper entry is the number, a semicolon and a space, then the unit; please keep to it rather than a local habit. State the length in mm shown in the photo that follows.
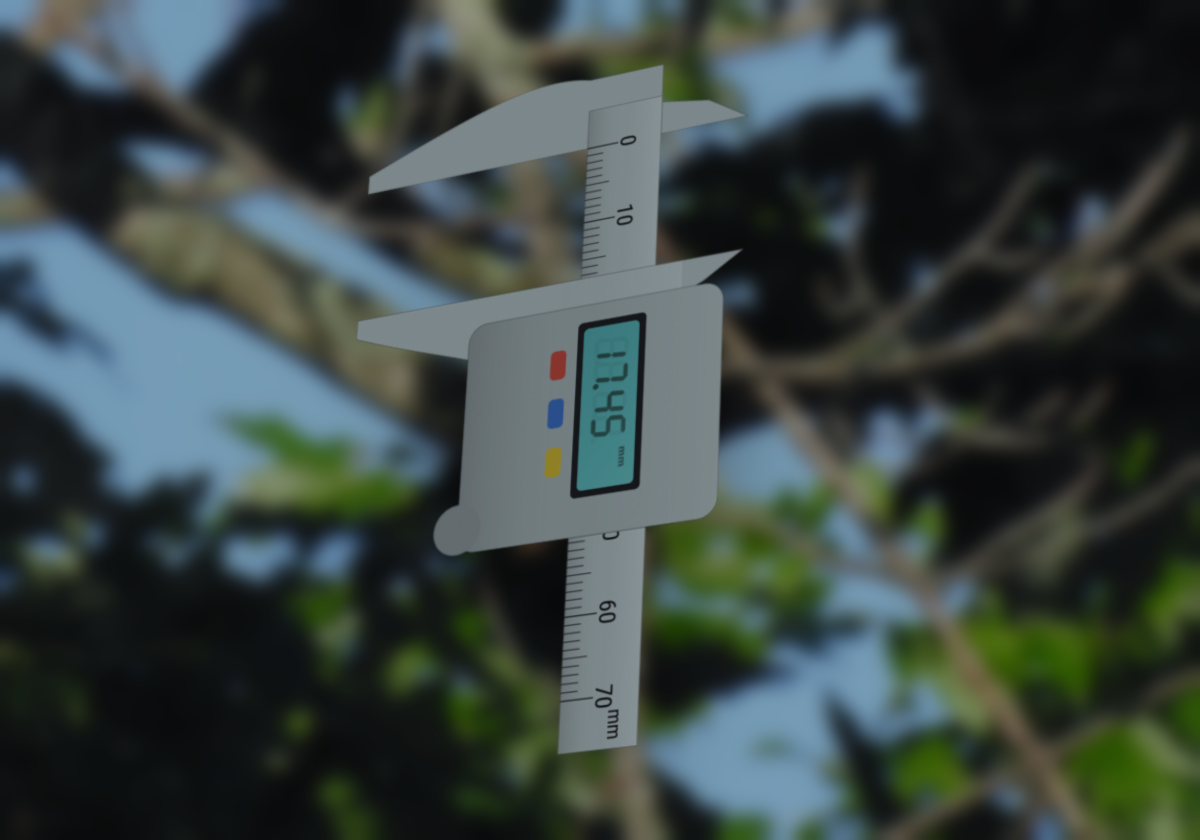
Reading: 17.45; mm
